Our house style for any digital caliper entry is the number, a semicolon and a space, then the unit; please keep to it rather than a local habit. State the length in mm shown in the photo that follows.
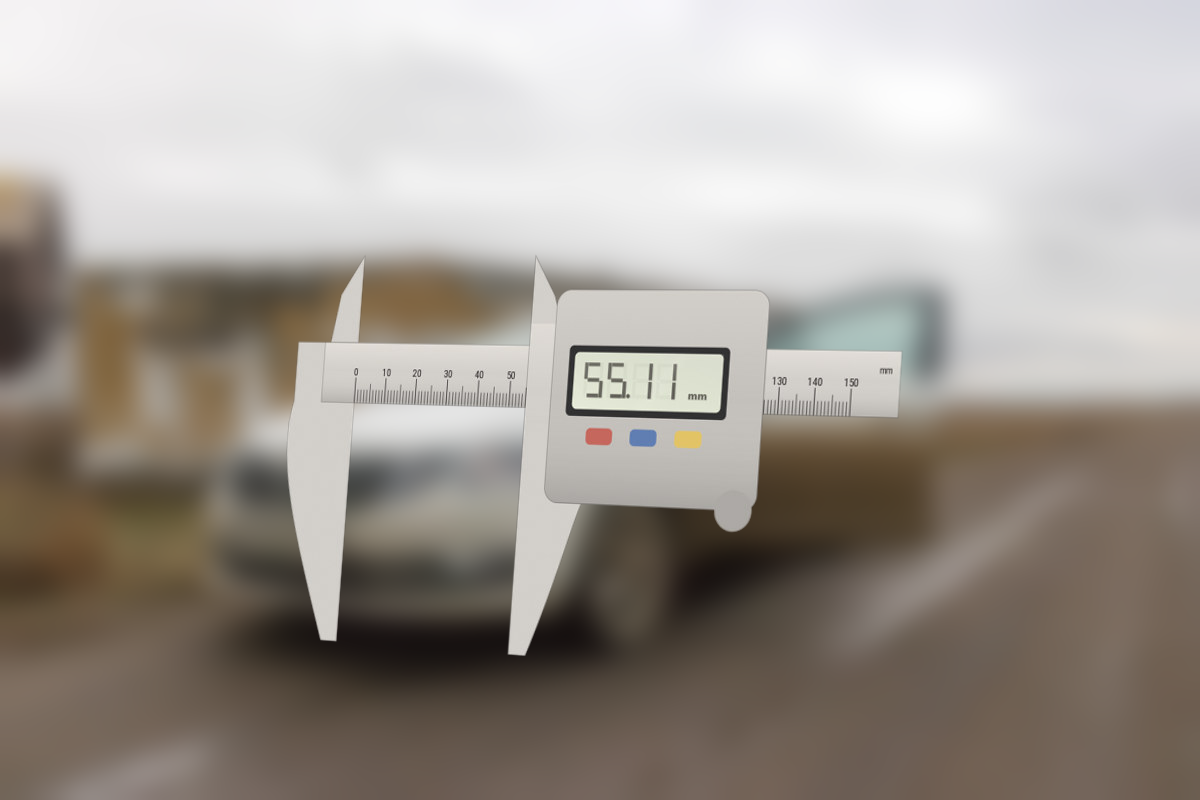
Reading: 55.11; mm
